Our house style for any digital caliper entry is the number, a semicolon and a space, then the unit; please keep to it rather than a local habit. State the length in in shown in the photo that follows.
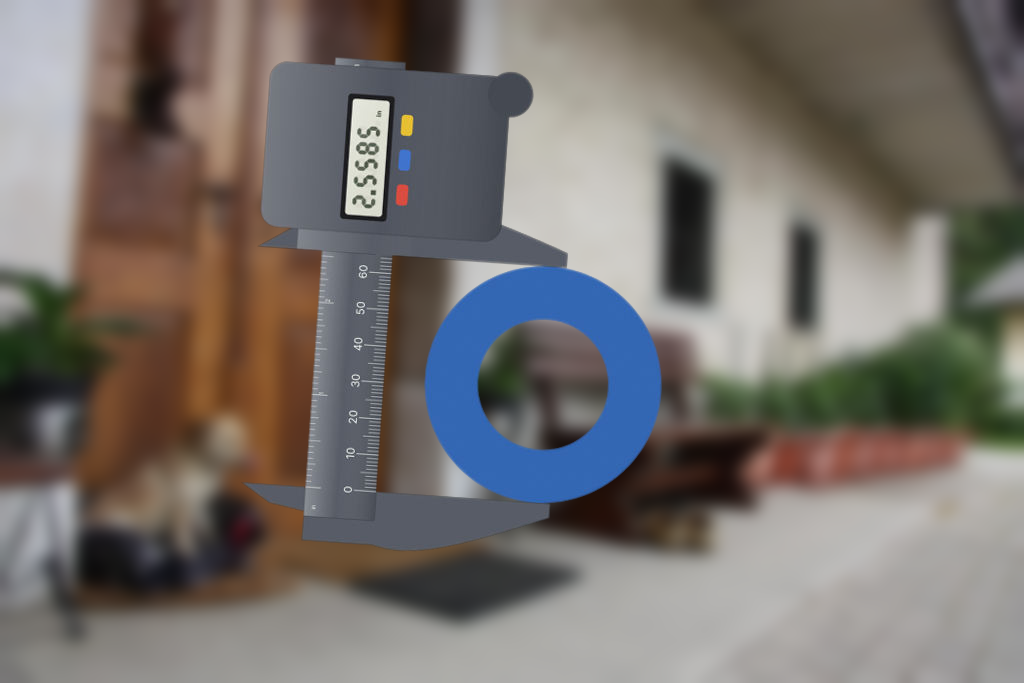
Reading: 2.5585; in
